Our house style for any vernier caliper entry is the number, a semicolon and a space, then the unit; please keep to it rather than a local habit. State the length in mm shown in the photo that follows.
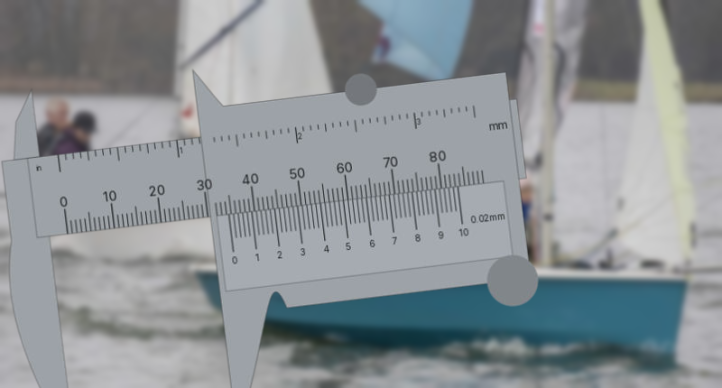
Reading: 34.5; mm
